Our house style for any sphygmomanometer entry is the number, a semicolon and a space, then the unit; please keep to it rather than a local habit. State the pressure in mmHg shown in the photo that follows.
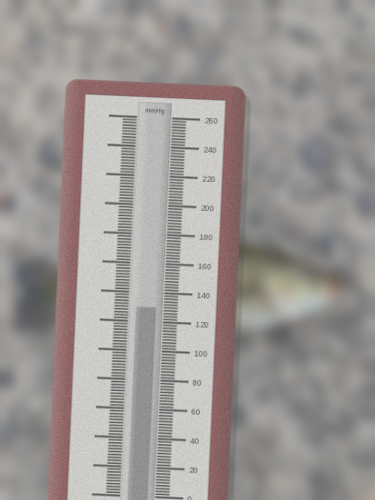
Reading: 130; mmHg
